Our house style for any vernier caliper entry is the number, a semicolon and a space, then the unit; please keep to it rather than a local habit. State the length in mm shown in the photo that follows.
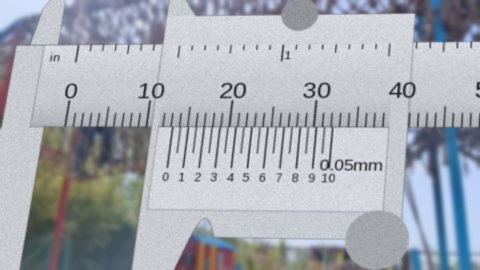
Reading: 13.2; mm
